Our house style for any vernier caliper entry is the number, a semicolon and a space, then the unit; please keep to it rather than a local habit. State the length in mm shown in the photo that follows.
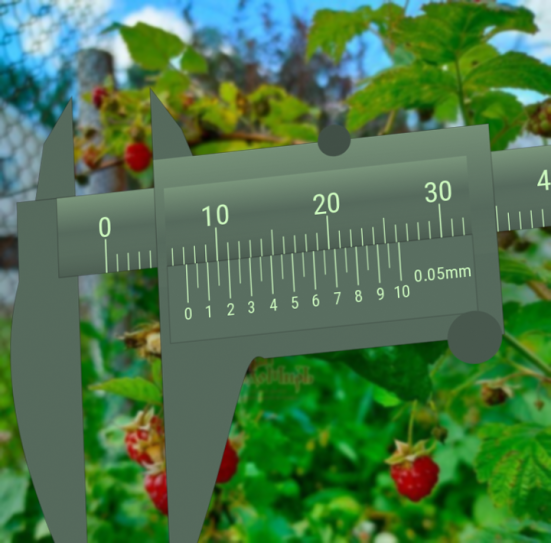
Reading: 7.2; mm
